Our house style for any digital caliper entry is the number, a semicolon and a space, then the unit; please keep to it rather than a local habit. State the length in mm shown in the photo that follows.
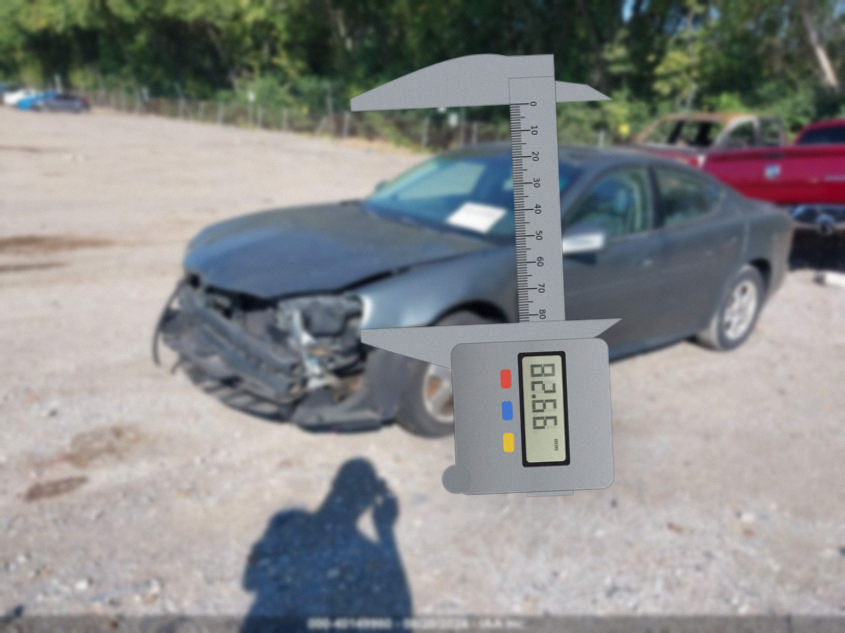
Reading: 82.66; mm
